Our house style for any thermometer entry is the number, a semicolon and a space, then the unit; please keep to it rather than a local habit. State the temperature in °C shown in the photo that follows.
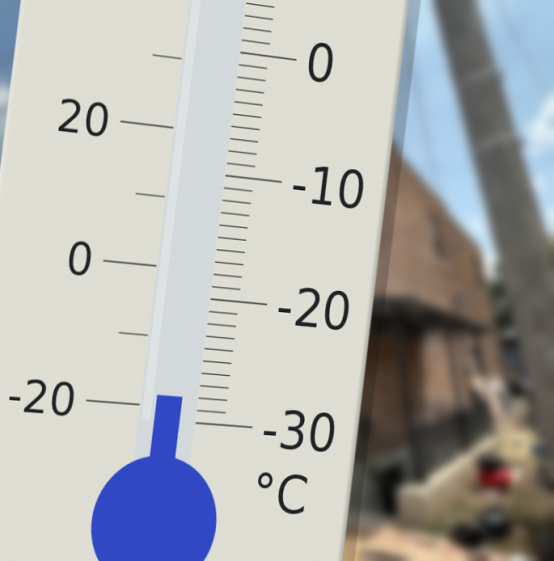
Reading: -28; °C
